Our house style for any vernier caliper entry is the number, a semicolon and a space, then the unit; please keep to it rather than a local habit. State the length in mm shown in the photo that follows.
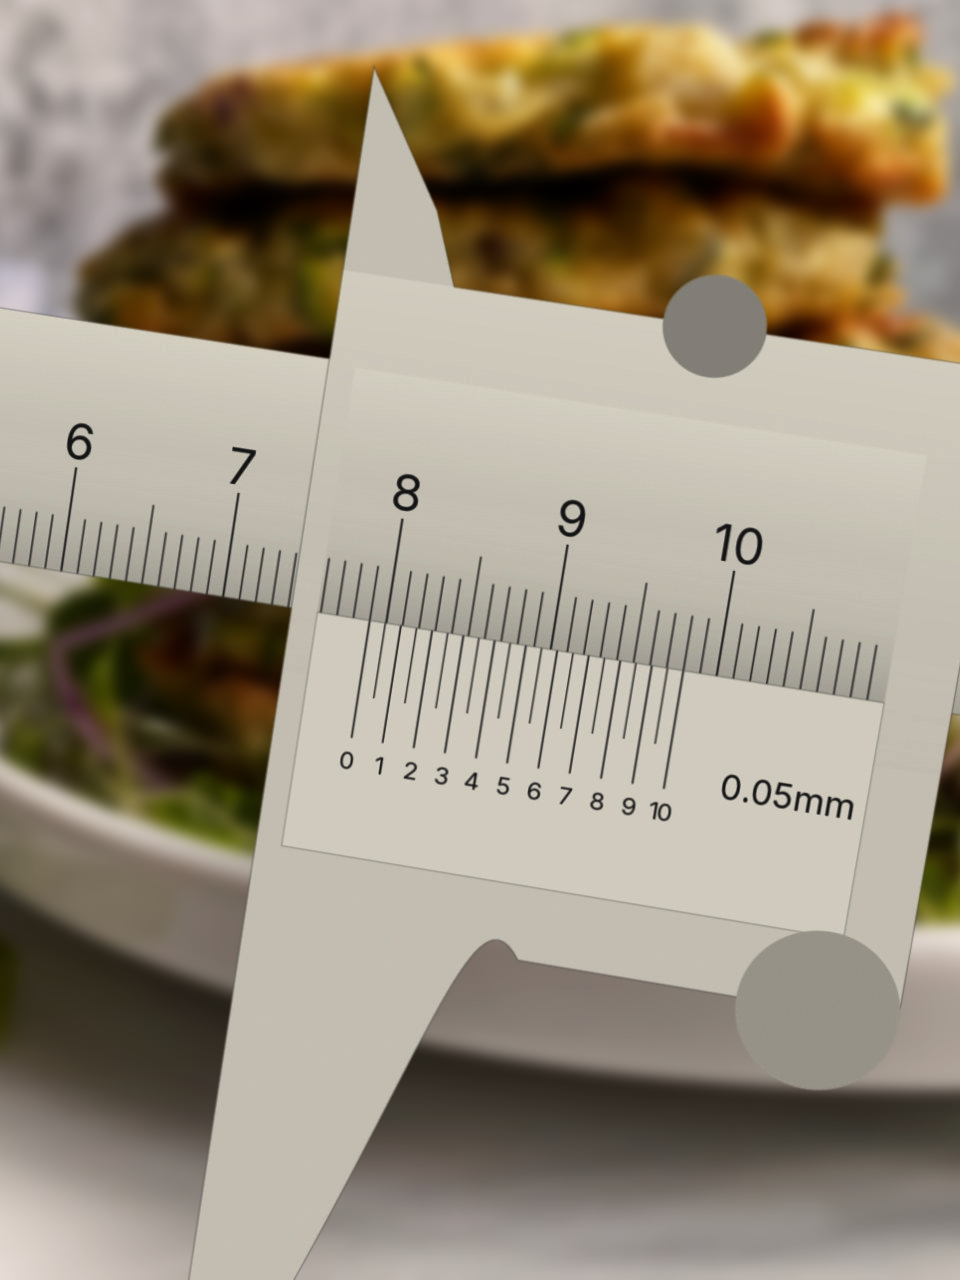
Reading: 79.0; mm
